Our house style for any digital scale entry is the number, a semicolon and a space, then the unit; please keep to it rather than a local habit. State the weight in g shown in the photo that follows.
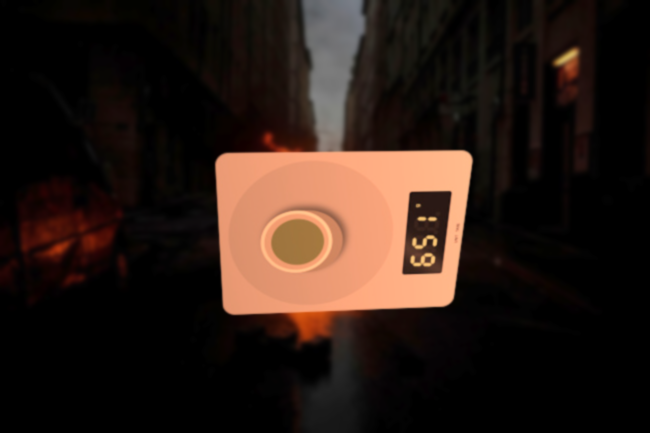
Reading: 651; g
